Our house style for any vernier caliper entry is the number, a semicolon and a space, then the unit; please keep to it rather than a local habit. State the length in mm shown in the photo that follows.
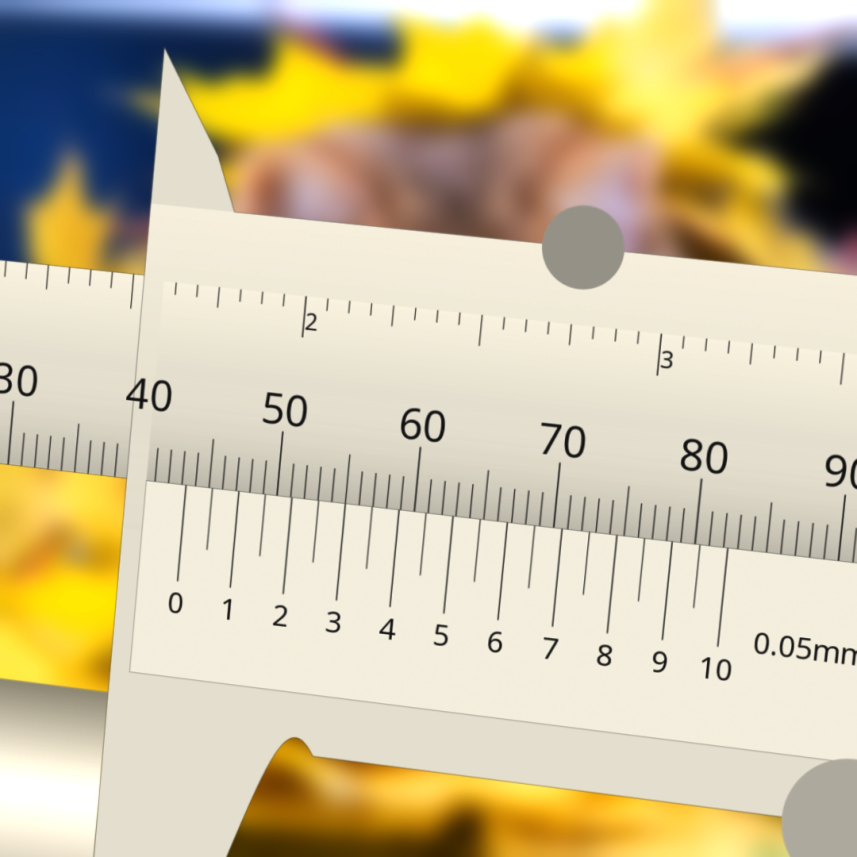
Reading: 43.3; mm
